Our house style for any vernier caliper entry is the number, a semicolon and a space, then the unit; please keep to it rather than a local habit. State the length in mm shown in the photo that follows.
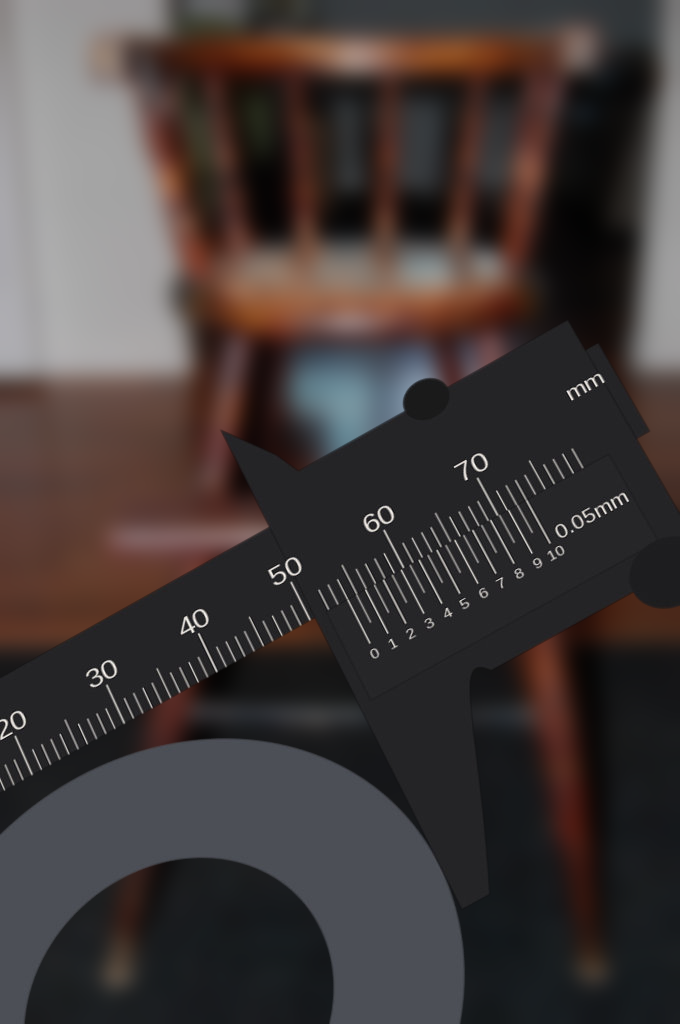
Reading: 54.0; mm
